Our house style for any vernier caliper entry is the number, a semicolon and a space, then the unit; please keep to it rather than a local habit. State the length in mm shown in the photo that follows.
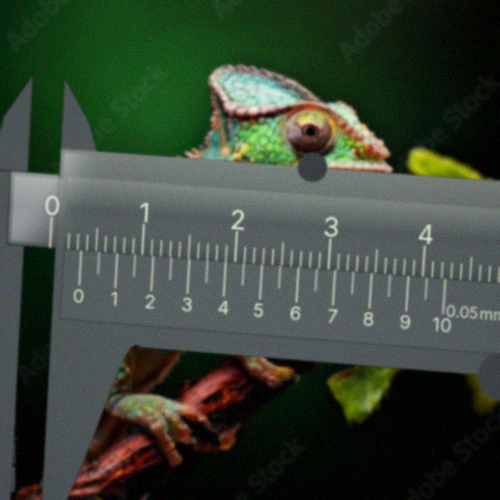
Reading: 3.4; mm
